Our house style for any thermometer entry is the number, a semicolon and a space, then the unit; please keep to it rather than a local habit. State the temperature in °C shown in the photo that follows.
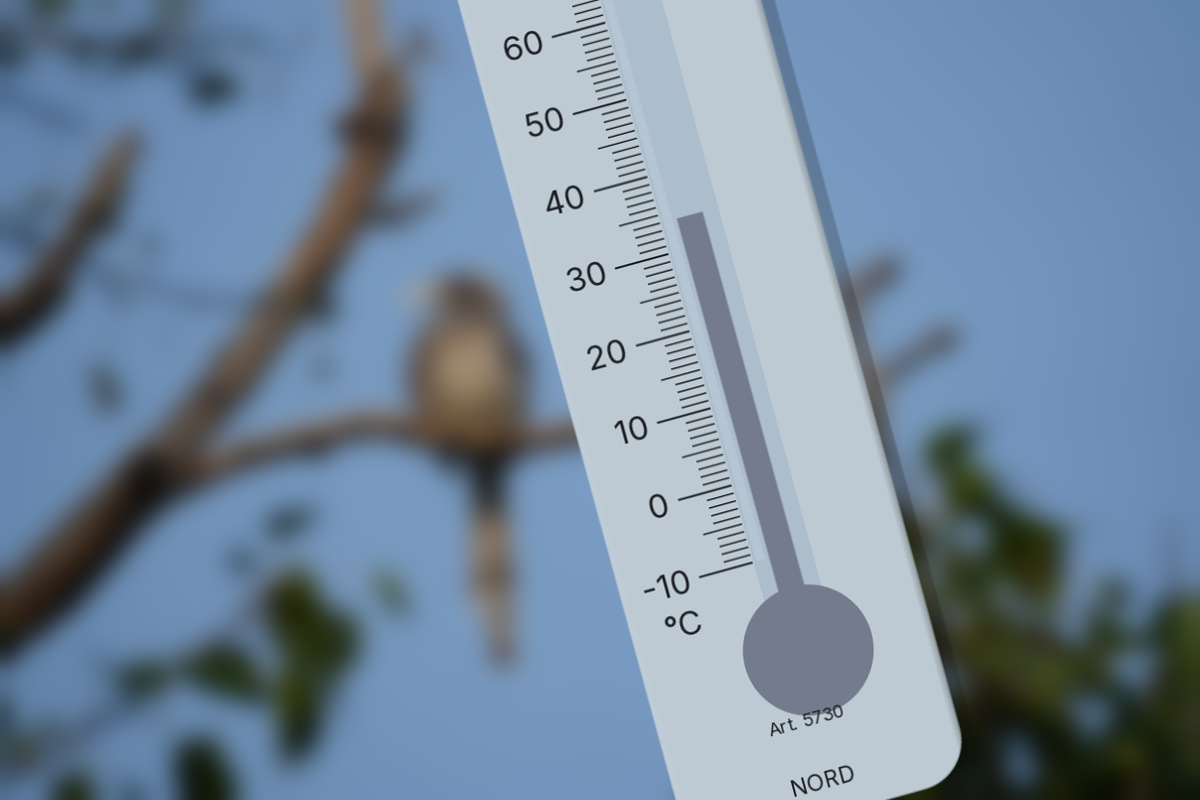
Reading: 34; °C
